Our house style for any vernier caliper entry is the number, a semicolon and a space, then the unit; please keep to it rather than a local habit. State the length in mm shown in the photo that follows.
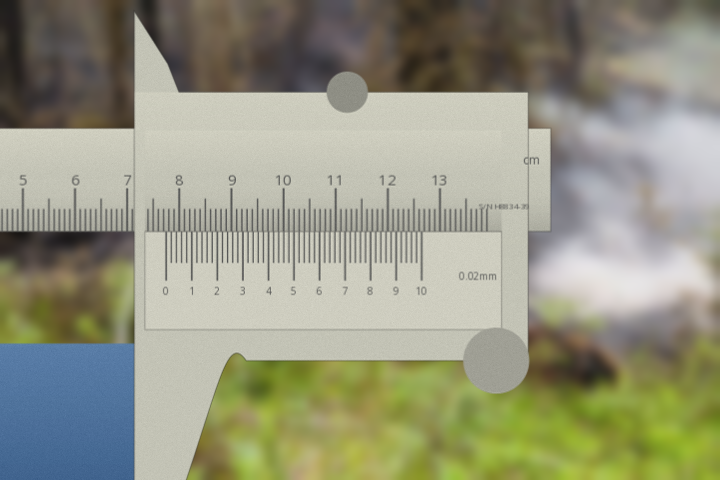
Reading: 77.5; mm
